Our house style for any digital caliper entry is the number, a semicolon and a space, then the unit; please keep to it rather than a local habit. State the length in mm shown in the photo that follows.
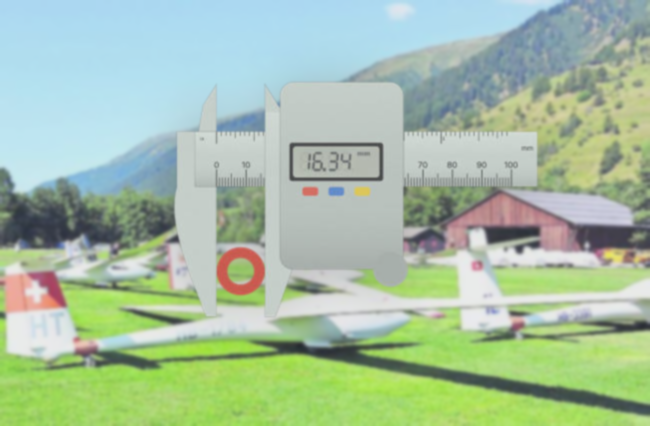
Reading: 16.34; mm
